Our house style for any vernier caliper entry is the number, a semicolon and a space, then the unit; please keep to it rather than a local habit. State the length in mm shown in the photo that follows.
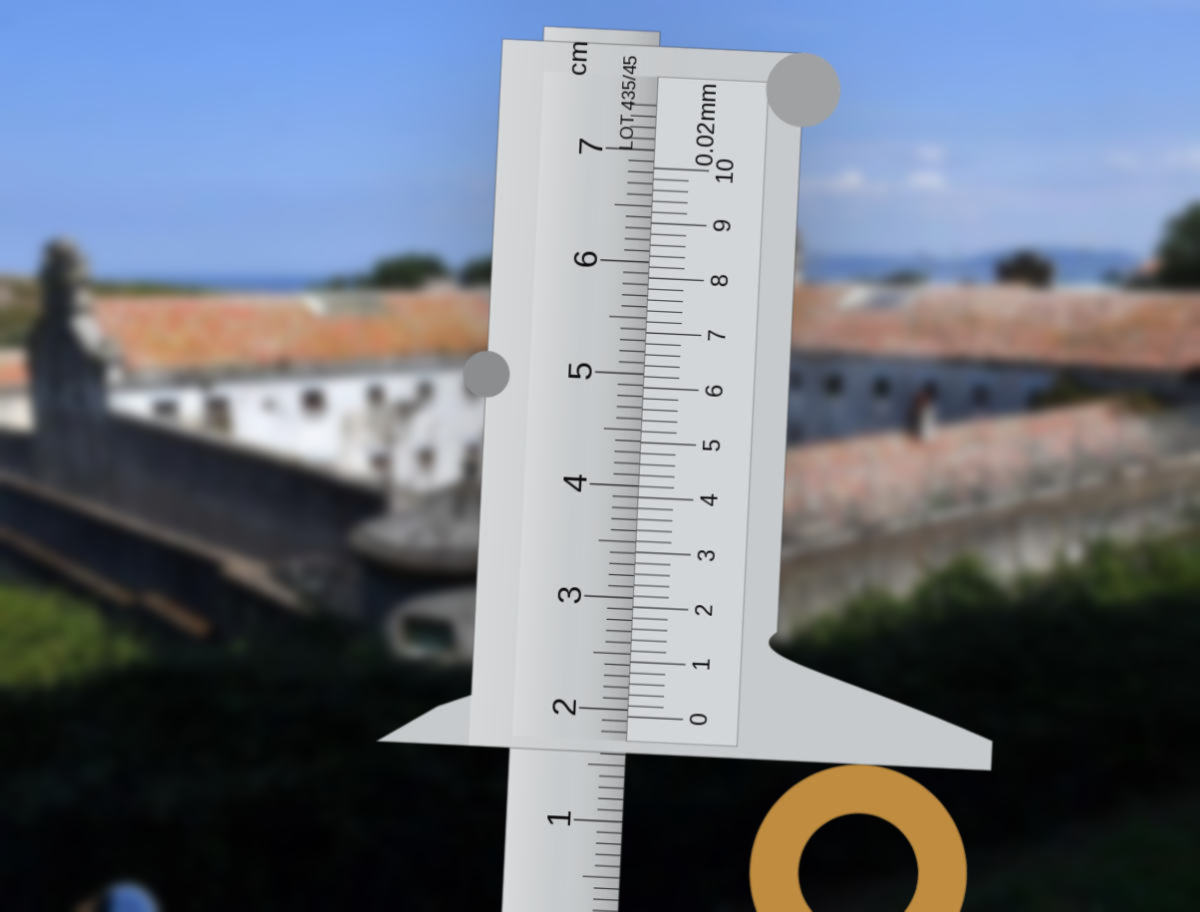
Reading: 19.4; mm
